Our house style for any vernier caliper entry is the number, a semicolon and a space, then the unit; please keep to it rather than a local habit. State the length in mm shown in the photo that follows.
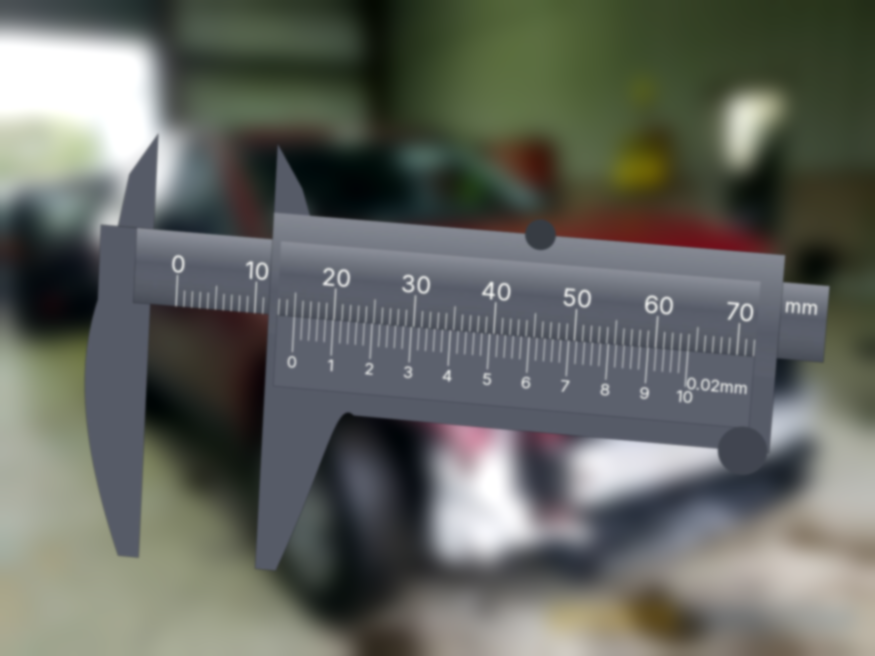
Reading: 15.0; mm
